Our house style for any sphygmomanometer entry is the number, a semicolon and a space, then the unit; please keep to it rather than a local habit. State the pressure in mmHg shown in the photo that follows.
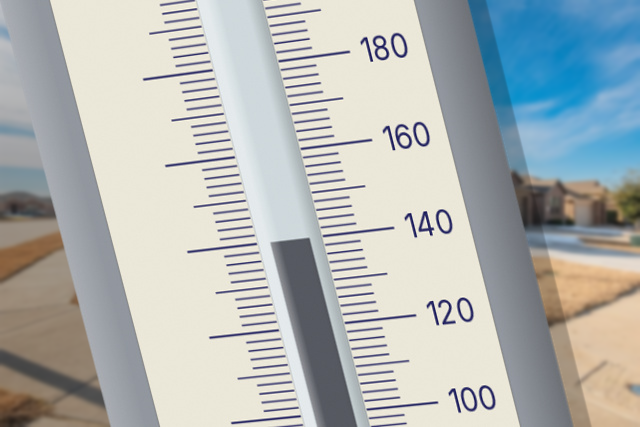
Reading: 140; mmHg
